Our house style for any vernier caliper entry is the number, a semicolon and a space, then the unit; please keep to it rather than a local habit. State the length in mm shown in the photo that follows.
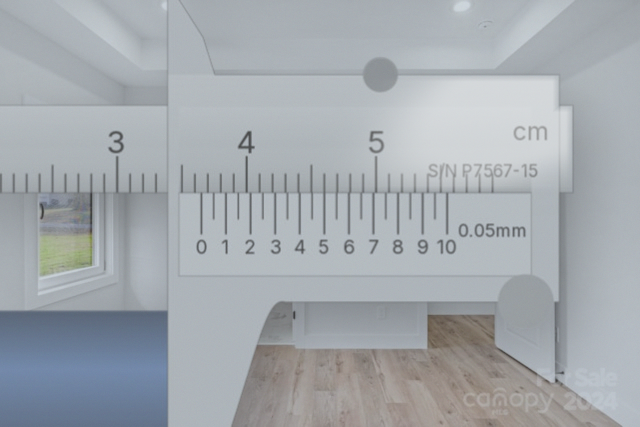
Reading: 36.5; mm
